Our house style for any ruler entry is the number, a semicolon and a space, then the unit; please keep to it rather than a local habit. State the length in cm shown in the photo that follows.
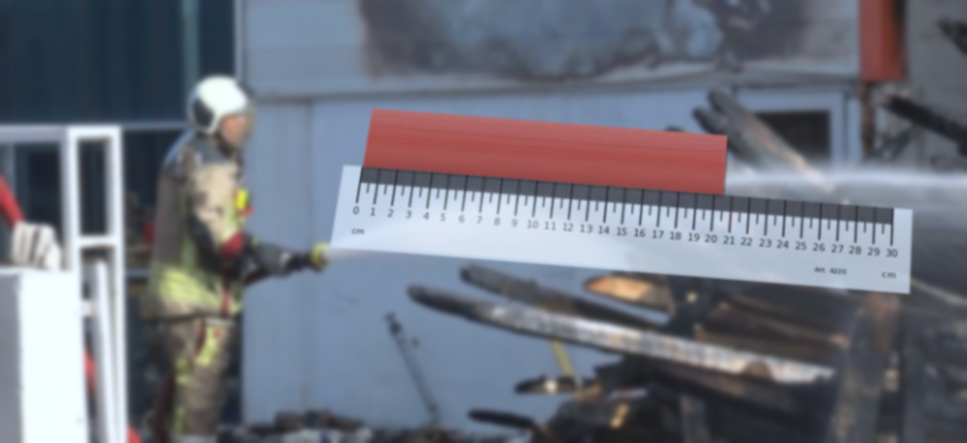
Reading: 20.5; cm
